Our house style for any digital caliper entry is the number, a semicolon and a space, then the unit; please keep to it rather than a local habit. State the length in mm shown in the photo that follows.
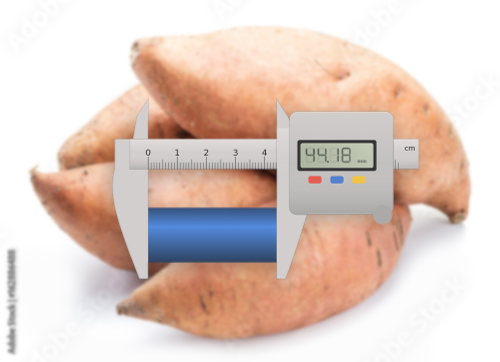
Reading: 44.18; mm
